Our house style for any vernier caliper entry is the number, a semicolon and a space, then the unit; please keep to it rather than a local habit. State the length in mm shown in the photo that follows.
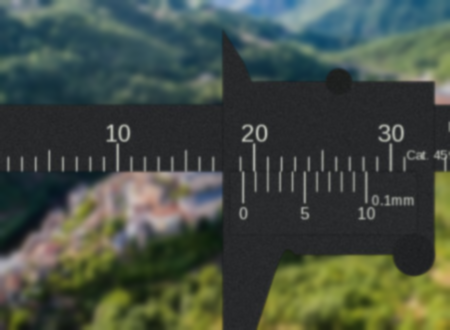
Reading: 19.2; mm
